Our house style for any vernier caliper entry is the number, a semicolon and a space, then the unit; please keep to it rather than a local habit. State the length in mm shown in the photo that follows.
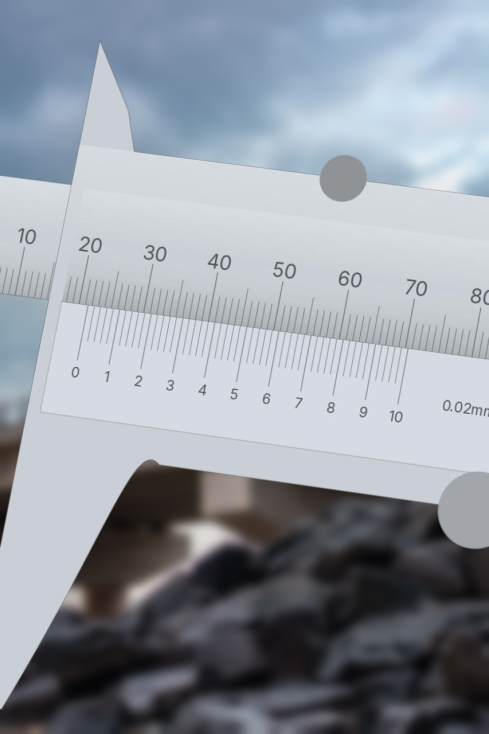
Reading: 21.4; mm
